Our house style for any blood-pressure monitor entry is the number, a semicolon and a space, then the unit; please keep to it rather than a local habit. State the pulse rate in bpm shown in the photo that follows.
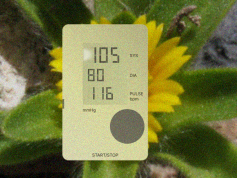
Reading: 116; bpm
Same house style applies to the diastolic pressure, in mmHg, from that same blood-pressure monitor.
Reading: 80; mmHg
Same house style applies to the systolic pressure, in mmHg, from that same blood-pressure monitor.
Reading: 105; mmHg
